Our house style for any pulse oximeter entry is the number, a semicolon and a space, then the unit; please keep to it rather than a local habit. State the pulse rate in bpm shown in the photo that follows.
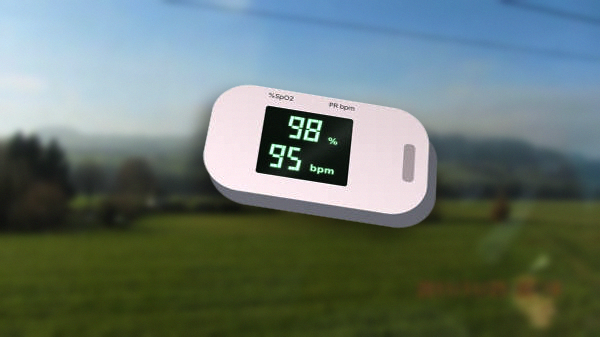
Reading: 95; bpm
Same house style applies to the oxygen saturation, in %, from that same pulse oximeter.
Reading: 98; %
